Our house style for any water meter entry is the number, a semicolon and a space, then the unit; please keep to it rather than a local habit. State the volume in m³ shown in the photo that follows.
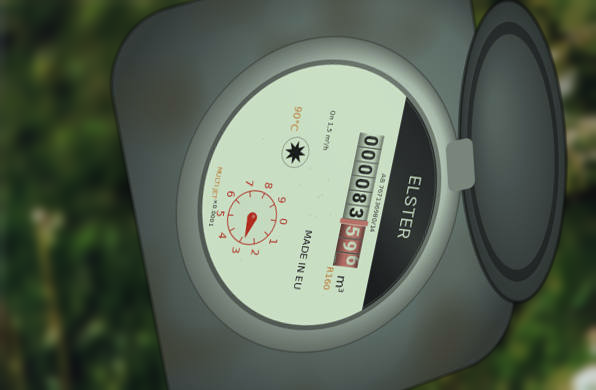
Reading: 83.5962; m³
